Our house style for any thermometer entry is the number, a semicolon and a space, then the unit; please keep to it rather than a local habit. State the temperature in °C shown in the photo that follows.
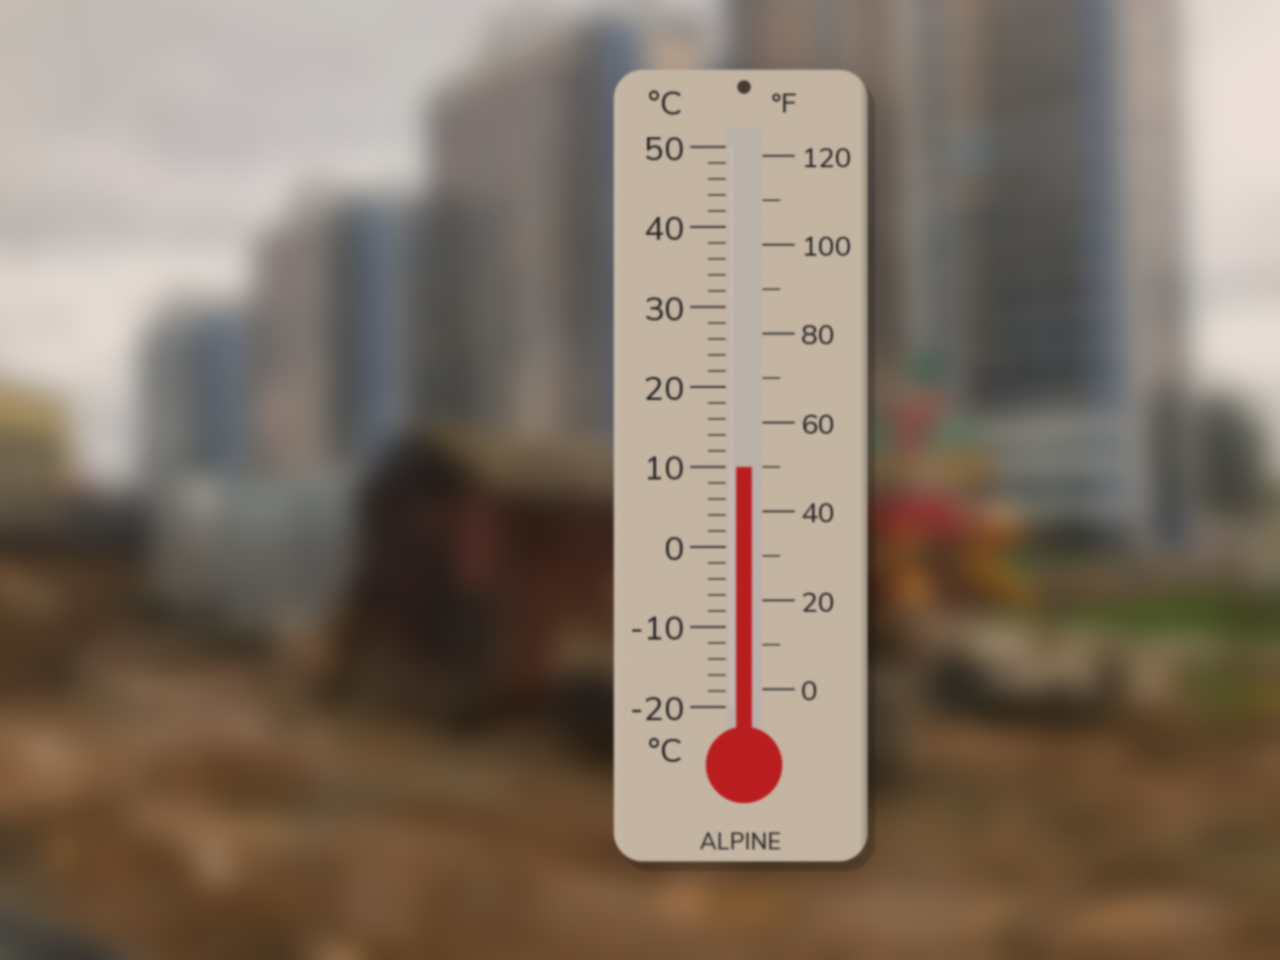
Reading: 10; °C
